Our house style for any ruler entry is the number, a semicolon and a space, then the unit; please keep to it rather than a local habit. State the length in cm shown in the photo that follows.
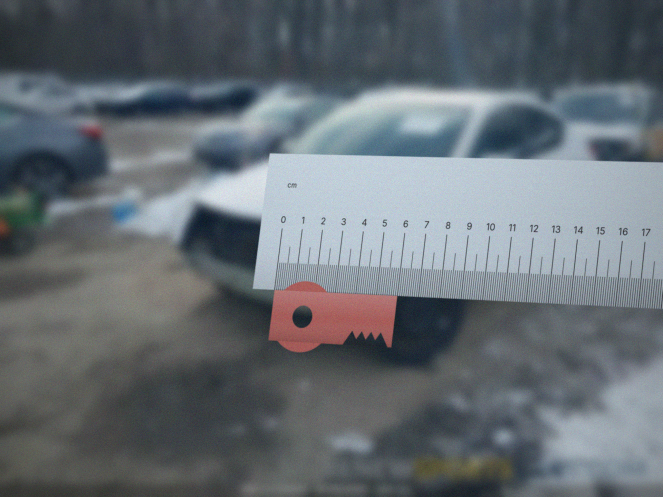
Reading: 6; cm
